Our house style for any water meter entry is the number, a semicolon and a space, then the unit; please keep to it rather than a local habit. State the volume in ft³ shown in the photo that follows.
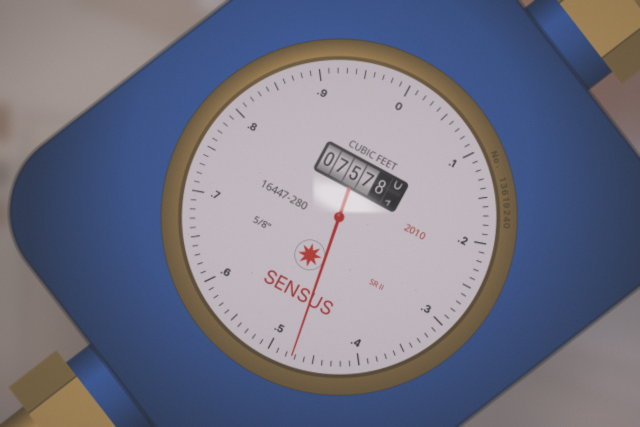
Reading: 75780.47; ft³
